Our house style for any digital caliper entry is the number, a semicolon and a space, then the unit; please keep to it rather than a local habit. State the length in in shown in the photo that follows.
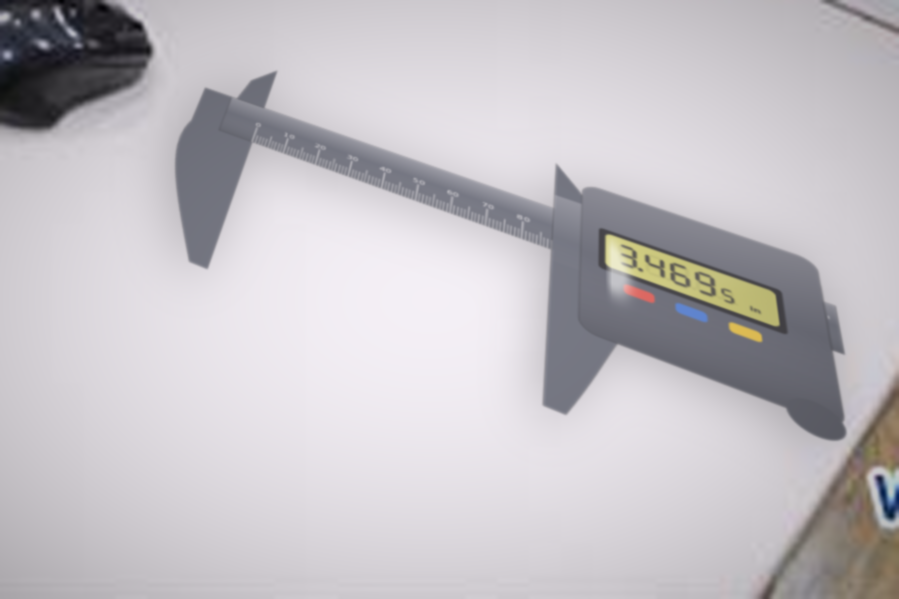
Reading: 3.4695; in
